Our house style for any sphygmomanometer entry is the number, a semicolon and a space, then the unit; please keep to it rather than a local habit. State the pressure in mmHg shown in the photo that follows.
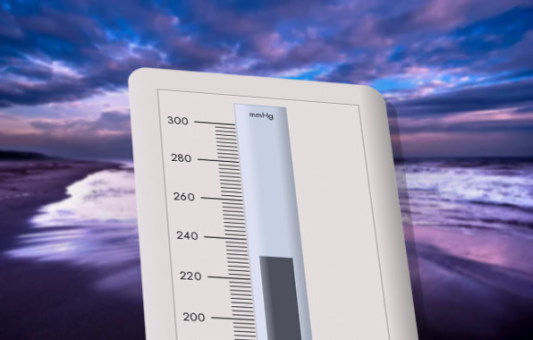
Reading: 232; mmHg
